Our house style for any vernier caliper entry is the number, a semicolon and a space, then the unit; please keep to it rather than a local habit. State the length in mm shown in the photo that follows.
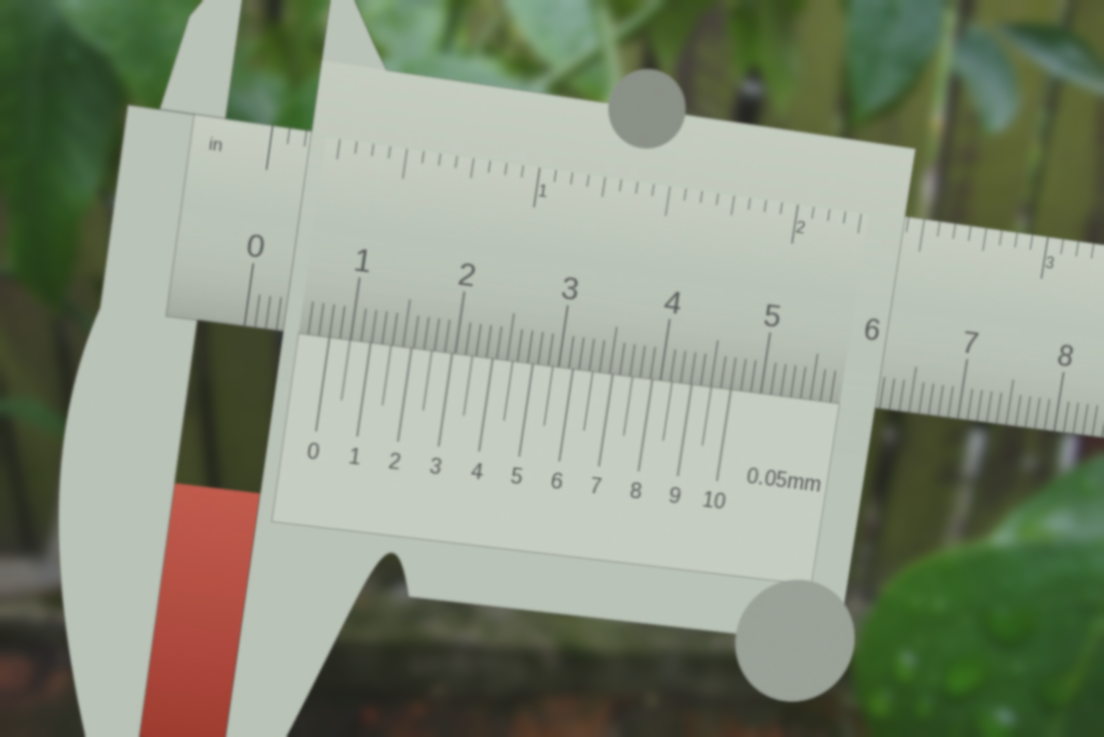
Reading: 8.0; mm
